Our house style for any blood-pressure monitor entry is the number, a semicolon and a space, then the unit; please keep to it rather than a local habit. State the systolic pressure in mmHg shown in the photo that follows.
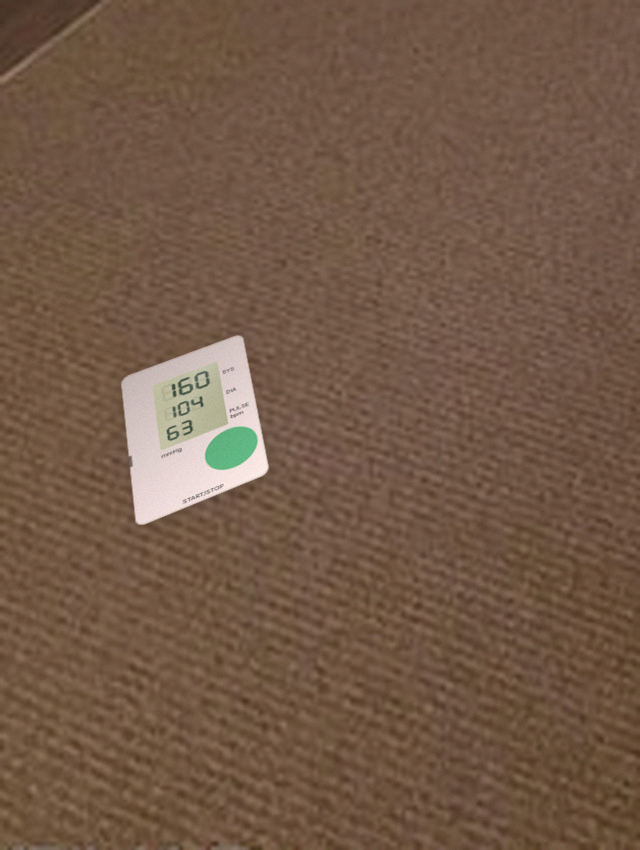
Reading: 160; mmHg
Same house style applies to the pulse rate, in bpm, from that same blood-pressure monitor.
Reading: 63; bpm
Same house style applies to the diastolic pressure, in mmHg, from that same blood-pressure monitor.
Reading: 104; mmHg
